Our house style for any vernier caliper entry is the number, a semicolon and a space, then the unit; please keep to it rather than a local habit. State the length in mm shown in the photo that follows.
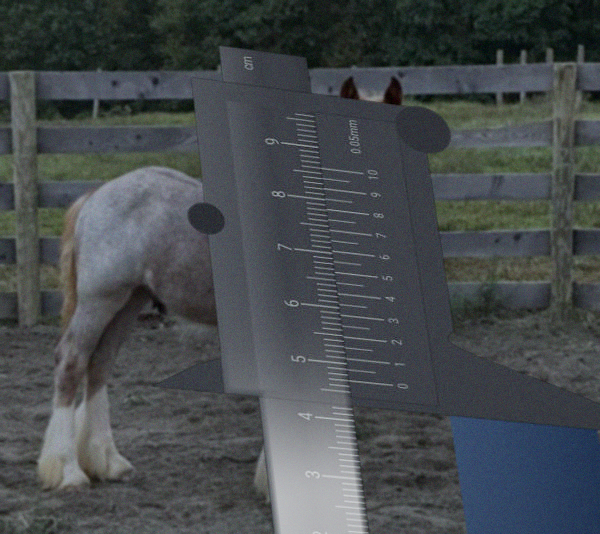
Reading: 47.0; mm
